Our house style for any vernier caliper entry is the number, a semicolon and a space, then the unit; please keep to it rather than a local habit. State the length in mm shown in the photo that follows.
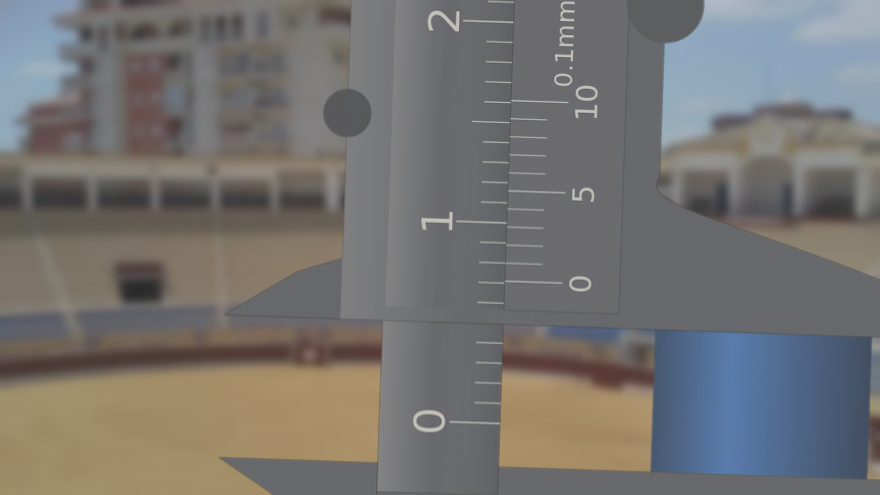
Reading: 7.1; mm
